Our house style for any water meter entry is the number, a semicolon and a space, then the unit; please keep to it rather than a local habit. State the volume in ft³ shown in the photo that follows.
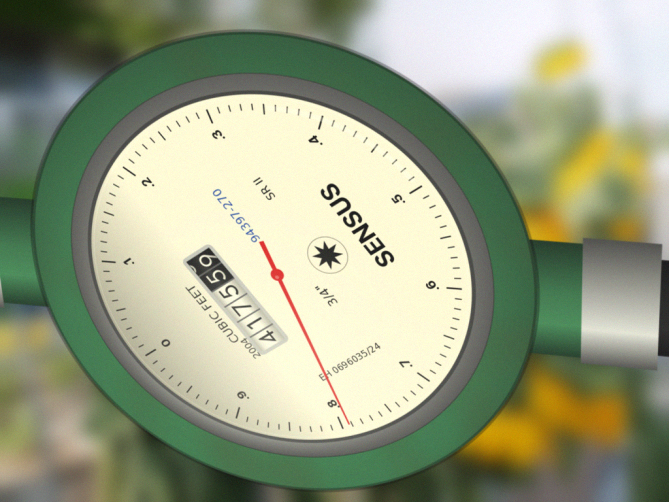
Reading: 417558.79; ft³
